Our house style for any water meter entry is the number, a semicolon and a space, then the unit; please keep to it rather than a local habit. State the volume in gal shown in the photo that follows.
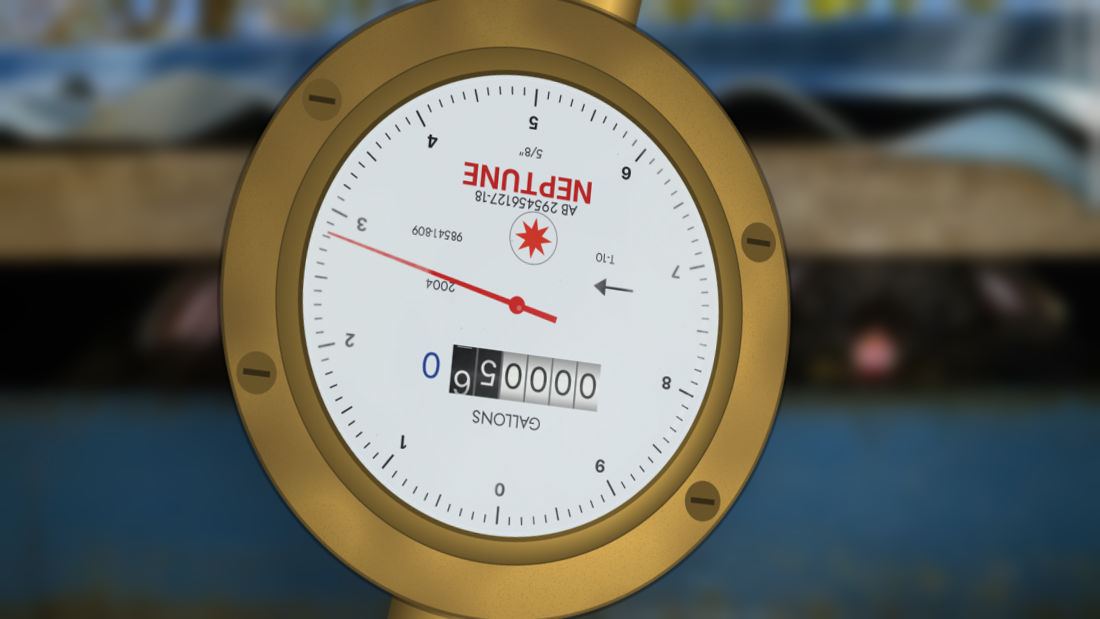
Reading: 562.8; gal
